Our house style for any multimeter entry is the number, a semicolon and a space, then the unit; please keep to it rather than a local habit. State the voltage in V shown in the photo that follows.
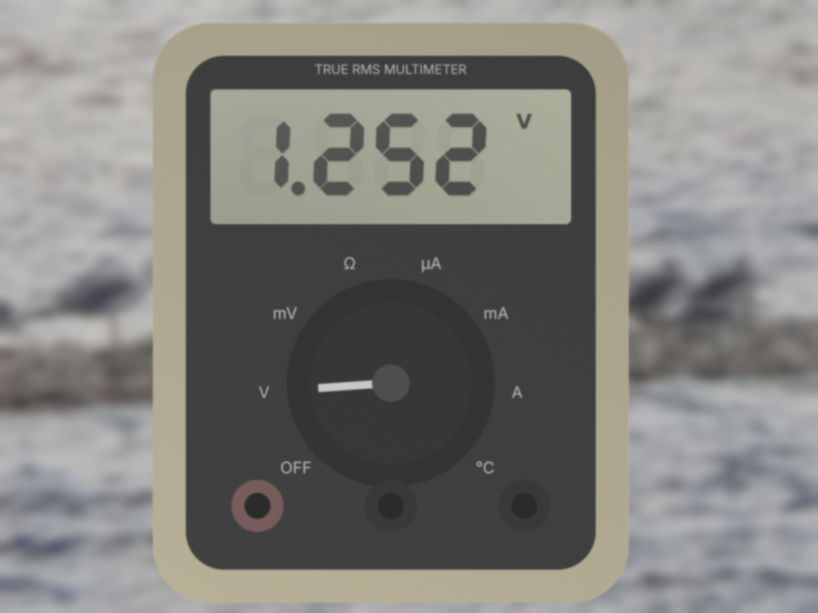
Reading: 1.252; V
